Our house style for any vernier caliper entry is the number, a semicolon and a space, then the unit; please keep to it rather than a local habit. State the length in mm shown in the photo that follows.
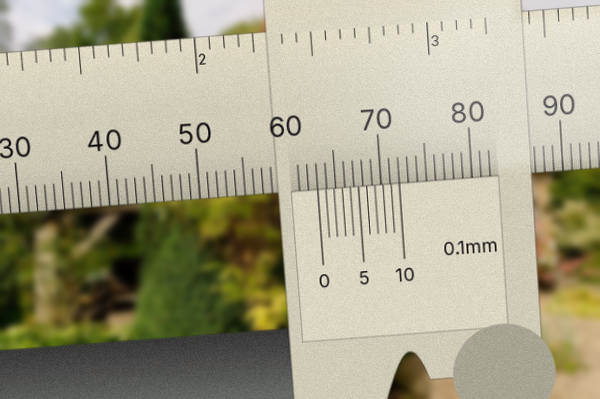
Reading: 63.0; mm
